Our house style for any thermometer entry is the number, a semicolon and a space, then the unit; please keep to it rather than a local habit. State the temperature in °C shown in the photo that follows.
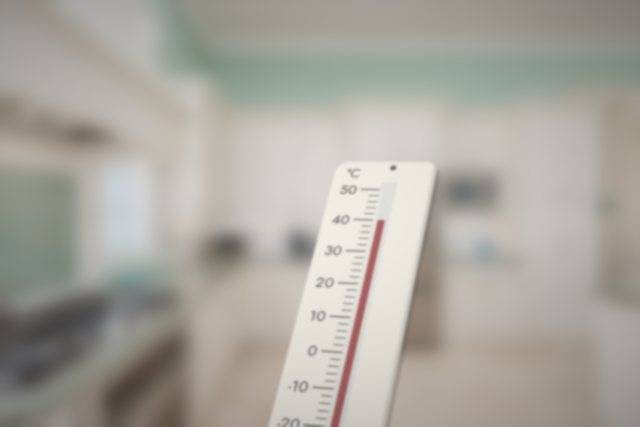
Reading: 40; °C
